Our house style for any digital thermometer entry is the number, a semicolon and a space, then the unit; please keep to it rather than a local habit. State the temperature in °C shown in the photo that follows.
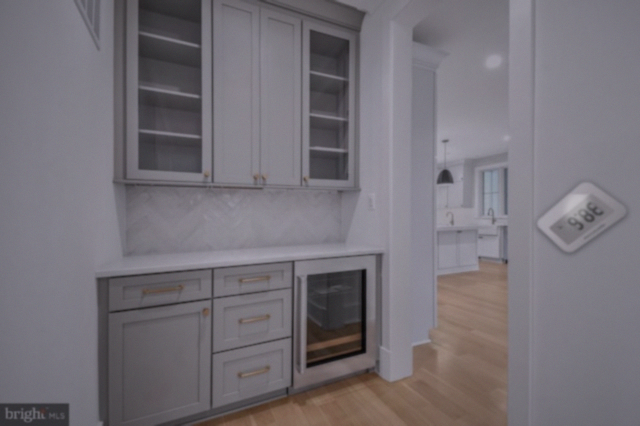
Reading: 38.6; °C
